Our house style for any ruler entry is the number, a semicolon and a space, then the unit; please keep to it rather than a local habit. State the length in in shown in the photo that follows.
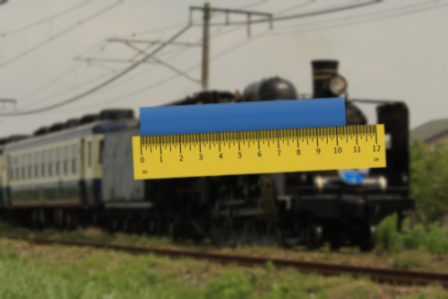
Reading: 10.5; in
